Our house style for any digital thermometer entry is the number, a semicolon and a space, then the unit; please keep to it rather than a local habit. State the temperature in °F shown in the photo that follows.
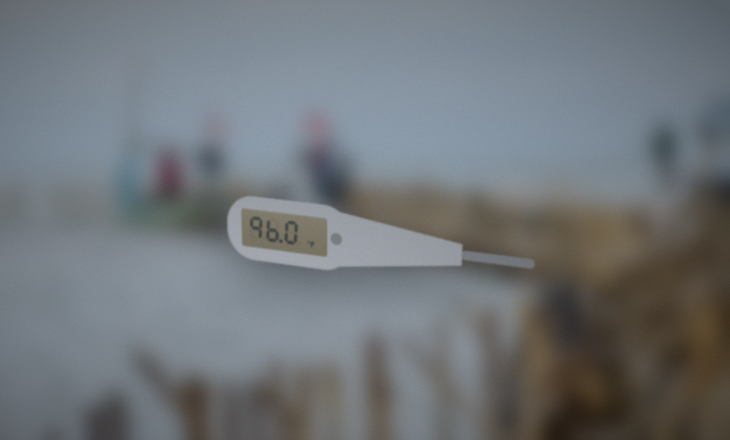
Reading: 96.0; °F
